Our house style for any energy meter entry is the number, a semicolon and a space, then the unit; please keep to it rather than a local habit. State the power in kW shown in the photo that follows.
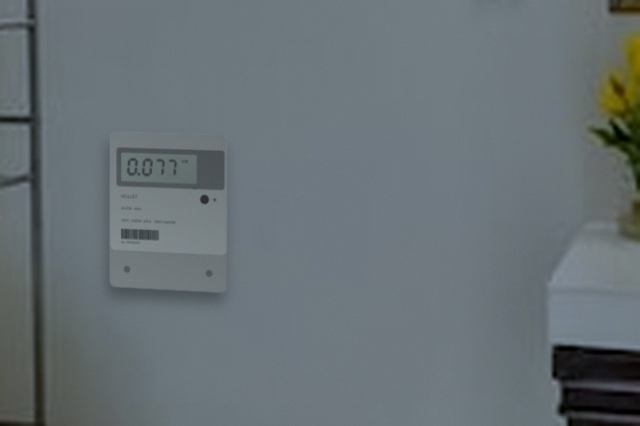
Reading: 0.077; kW
